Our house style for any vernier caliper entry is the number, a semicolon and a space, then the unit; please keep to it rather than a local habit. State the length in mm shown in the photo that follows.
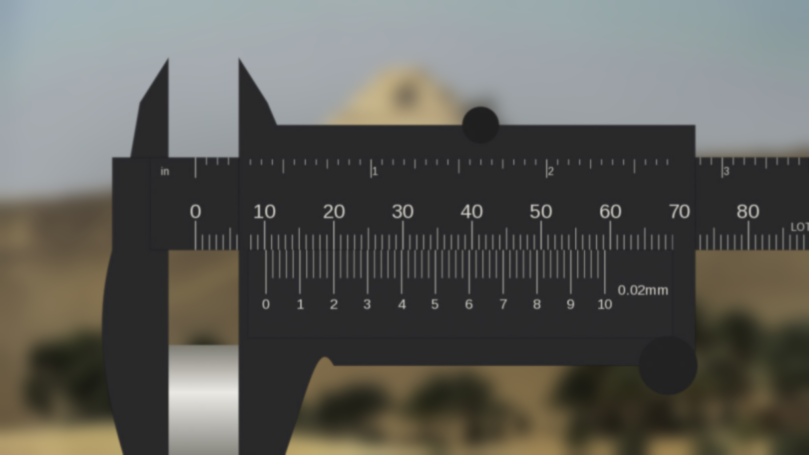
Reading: 10.2; mm
